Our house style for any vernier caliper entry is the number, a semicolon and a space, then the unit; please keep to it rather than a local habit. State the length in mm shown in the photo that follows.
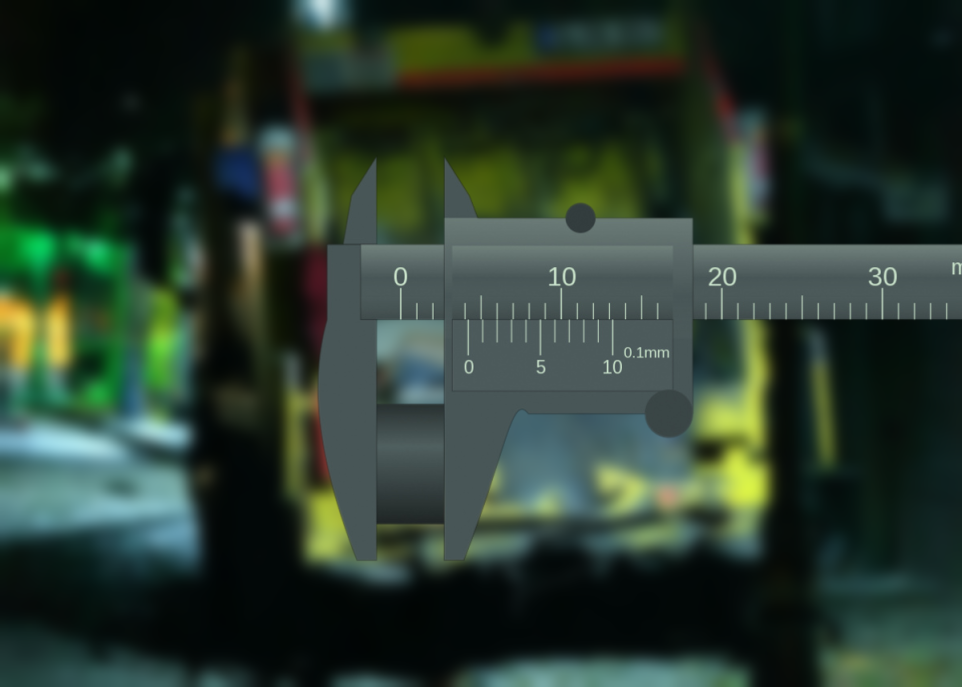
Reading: 4.2; mm
